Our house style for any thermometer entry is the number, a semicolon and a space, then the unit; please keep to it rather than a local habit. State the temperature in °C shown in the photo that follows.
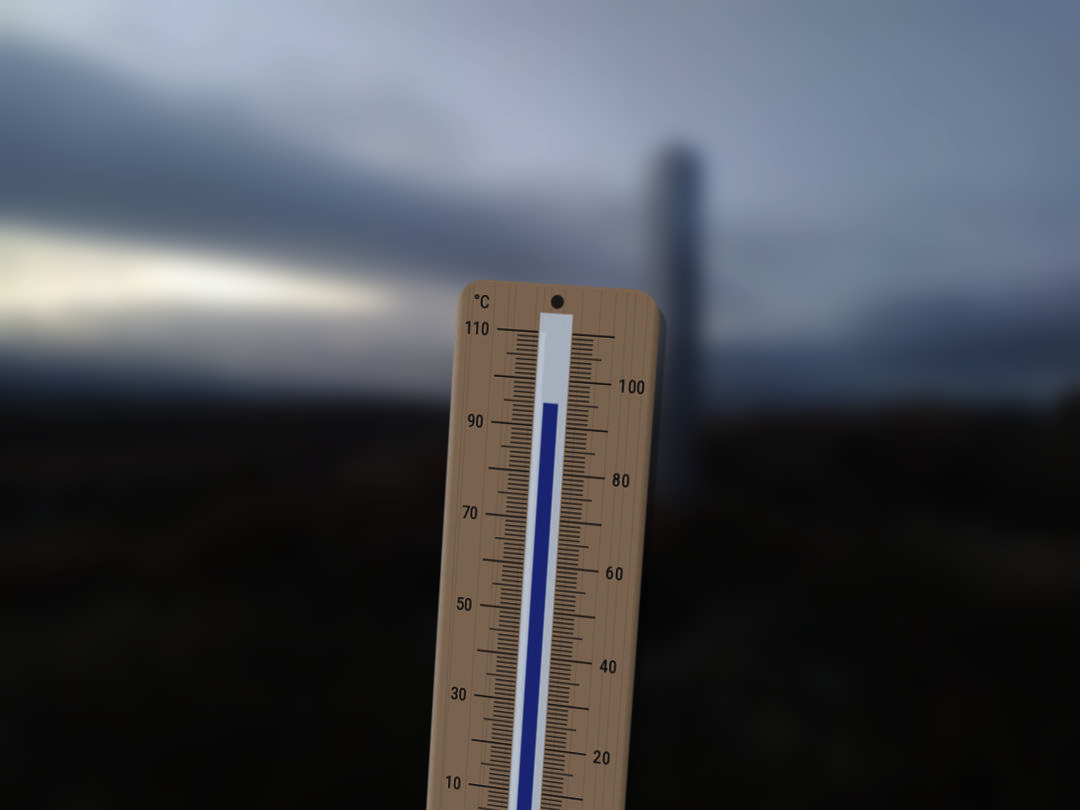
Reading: 95; °C
